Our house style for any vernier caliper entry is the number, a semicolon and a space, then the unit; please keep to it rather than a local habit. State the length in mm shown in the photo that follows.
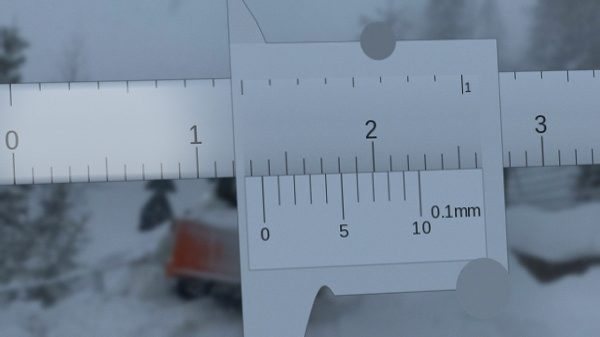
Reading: 13.6; mm
